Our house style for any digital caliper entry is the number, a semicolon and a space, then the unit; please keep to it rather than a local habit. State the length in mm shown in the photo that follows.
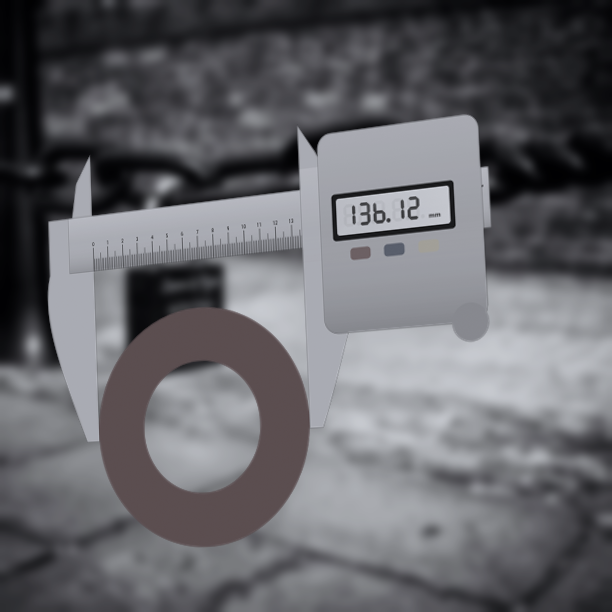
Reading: 136.12; mm
